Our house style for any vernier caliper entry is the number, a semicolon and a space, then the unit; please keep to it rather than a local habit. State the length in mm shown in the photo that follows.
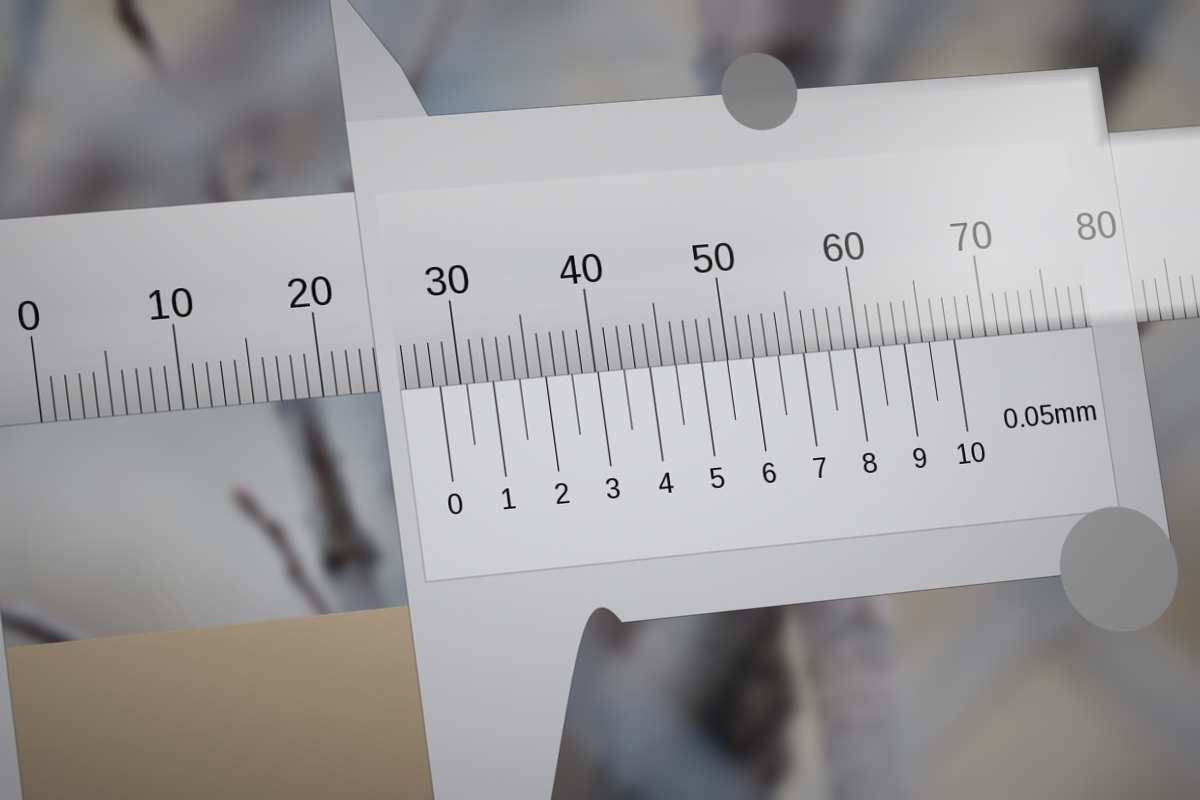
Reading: 28.5; mm
